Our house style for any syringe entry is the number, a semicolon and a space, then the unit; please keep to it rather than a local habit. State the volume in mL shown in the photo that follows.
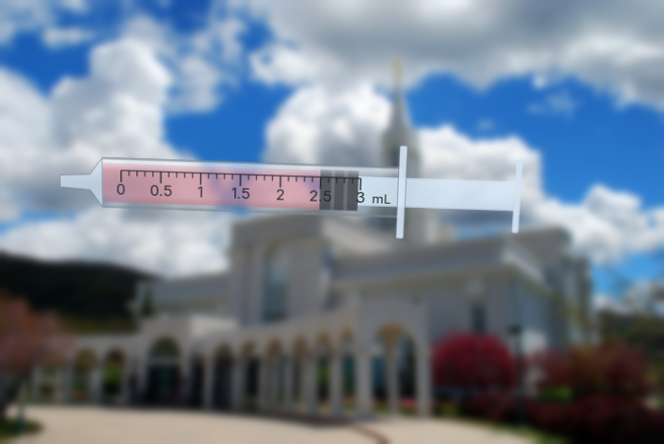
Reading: 2.5; mL
